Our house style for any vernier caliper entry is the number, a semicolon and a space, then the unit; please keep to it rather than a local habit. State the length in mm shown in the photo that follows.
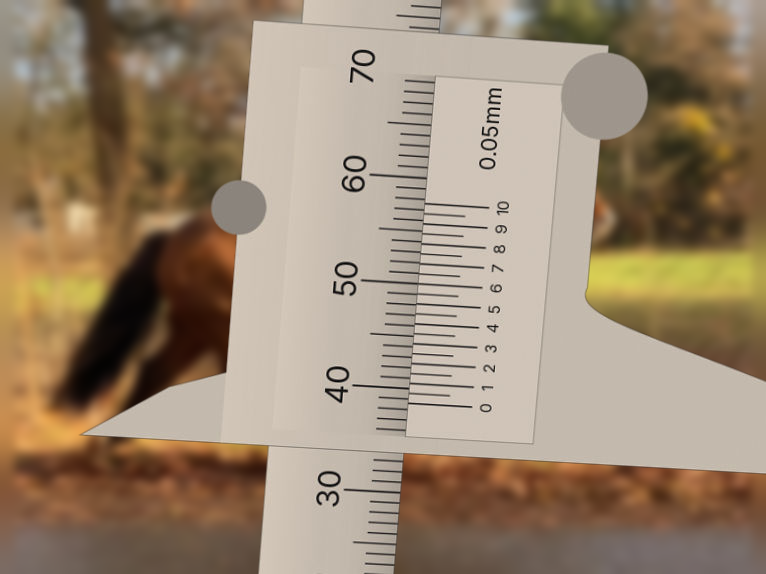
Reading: 38.6; mm
